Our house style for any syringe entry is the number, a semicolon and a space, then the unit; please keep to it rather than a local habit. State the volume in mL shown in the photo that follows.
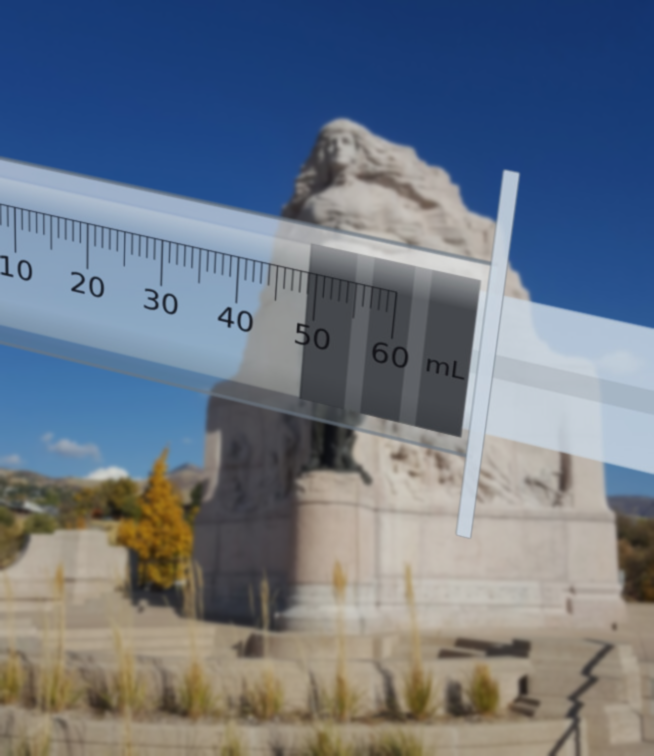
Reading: 49; mL
